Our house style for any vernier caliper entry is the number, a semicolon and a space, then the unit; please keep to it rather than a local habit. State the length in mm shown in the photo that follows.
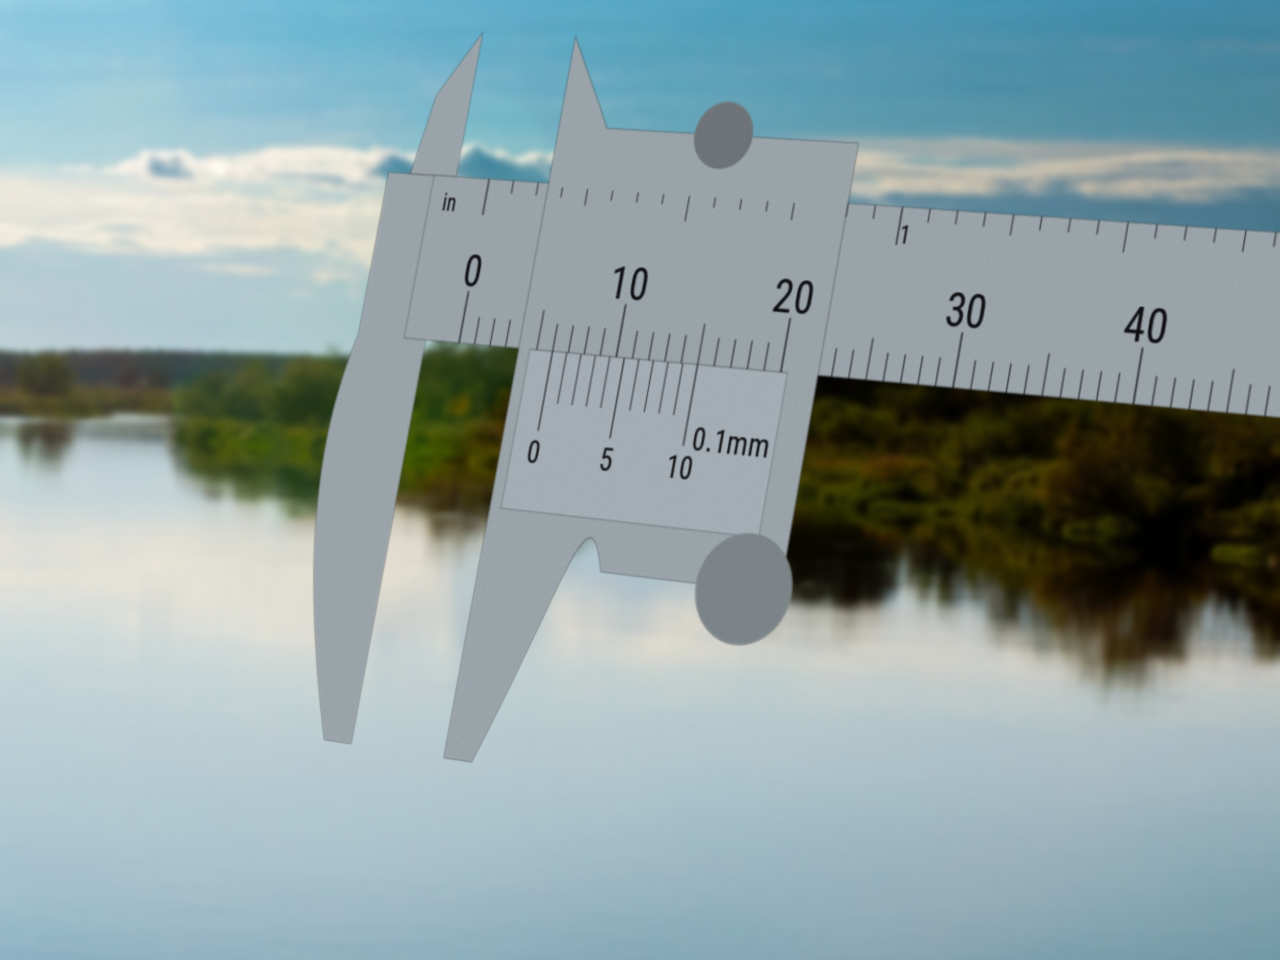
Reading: 6.0; mm
